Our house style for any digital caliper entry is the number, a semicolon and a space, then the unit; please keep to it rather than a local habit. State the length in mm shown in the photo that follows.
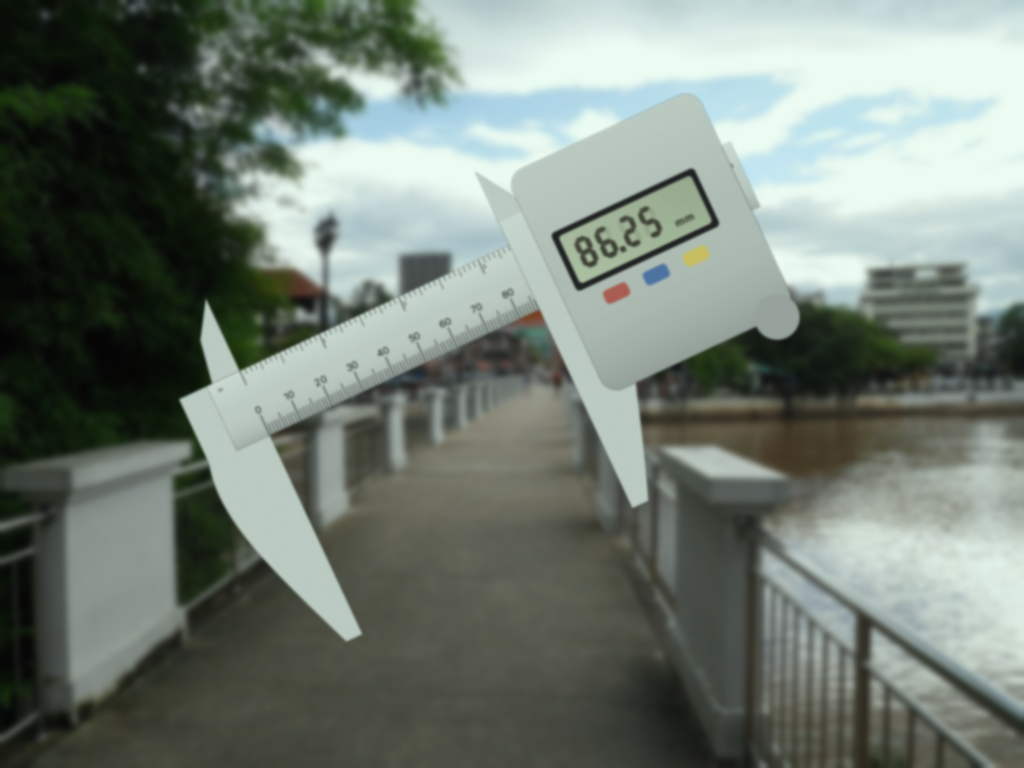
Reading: 86.25; mm
